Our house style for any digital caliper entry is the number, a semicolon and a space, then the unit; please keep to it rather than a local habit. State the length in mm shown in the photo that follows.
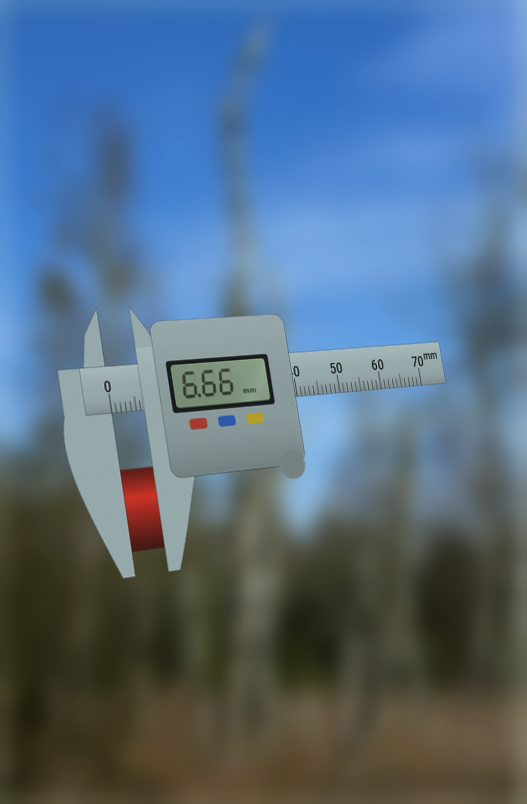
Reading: 6.66; mm
